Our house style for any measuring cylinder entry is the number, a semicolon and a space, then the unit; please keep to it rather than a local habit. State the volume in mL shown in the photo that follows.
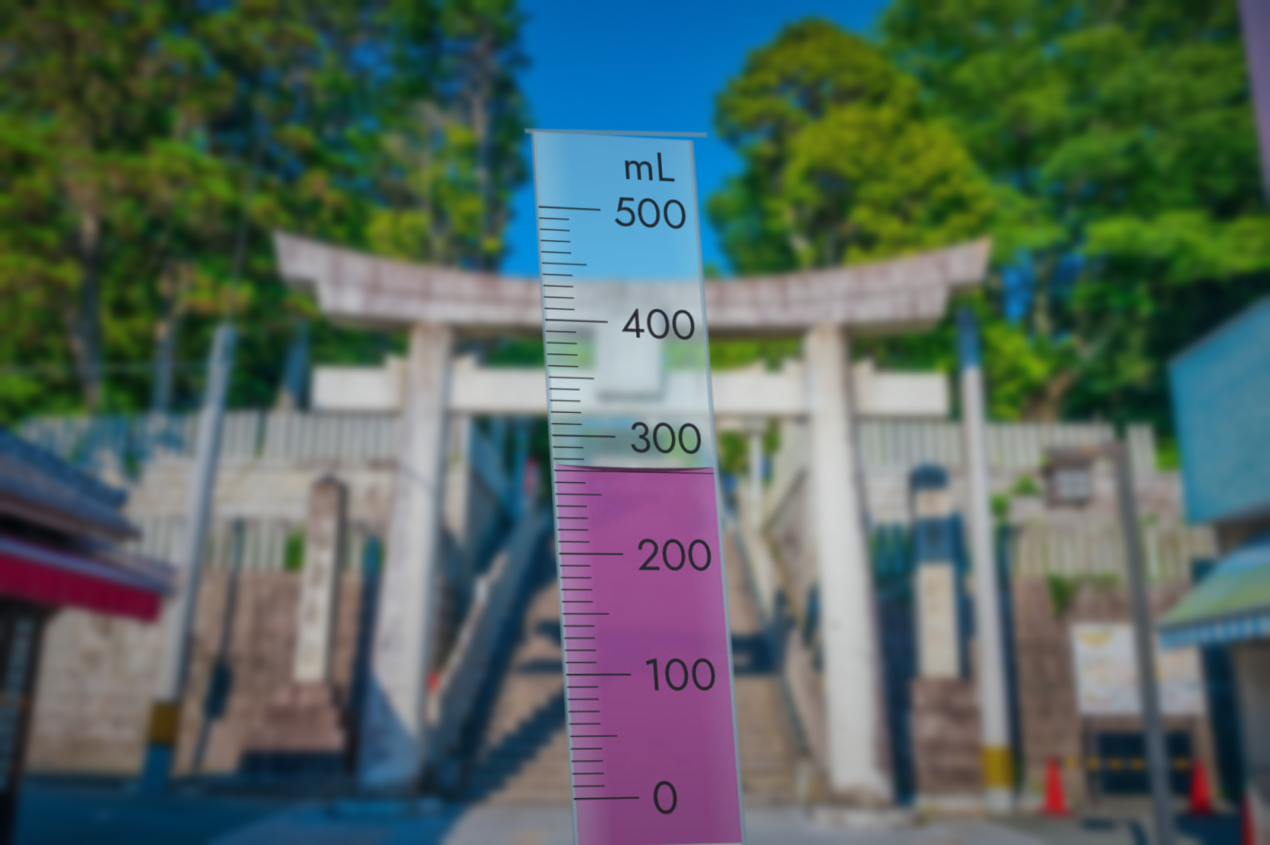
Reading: 270; mL
